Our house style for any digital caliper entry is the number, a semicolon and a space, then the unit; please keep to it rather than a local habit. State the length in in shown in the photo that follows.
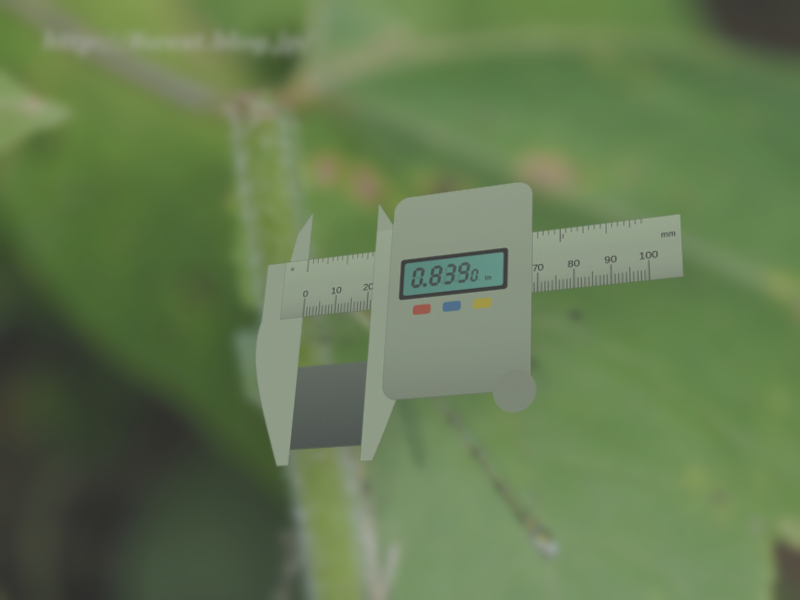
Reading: 0.8390; in
